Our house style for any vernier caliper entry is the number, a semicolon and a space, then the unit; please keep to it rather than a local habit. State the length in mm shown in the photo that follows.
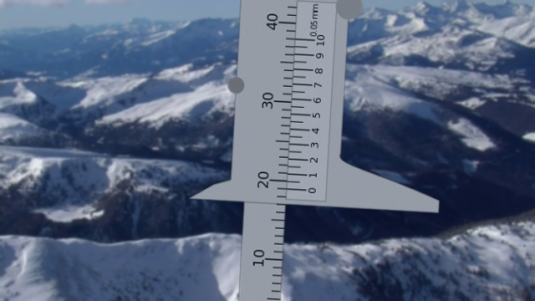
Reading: 19.0; mm
